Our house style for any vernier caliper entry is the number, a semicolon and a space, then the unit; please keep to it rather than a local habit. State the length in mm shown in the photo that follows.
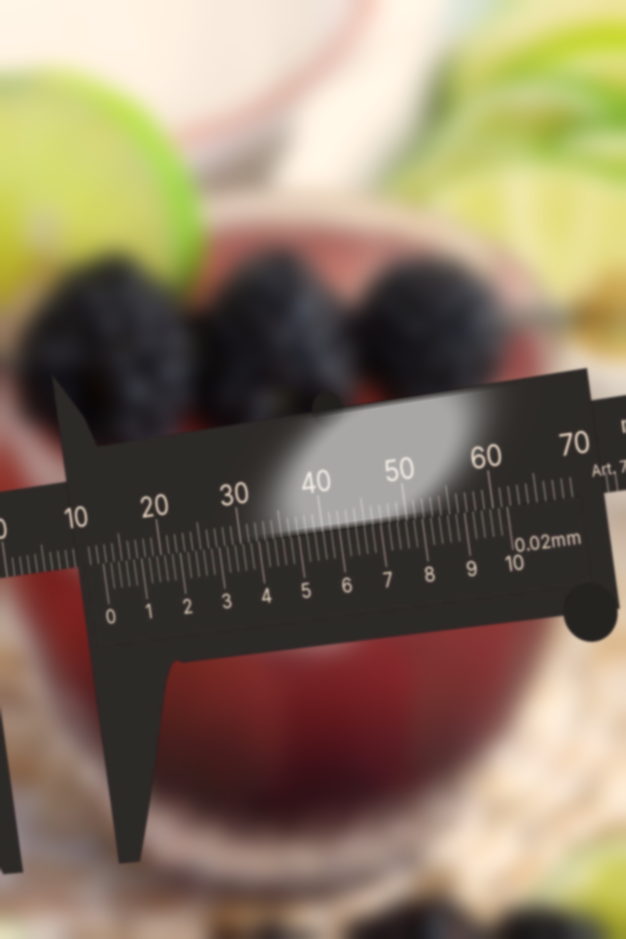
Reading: 12.6; mm
